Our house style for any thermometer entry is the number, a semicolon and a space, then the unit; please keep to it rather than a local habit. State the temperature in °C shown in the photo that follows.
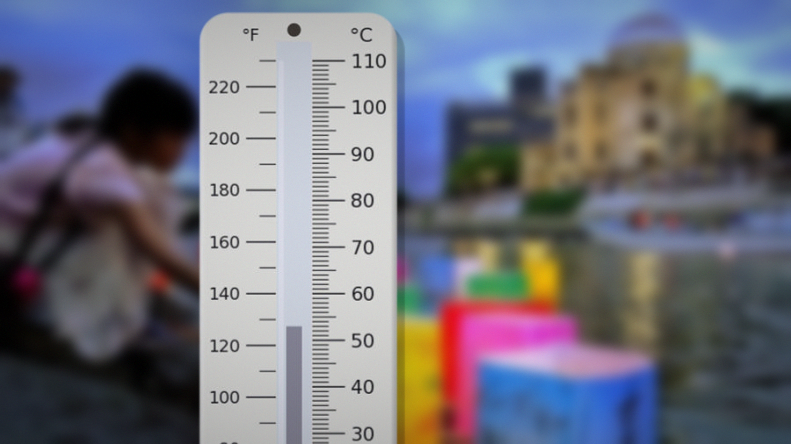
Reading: 53; °C
